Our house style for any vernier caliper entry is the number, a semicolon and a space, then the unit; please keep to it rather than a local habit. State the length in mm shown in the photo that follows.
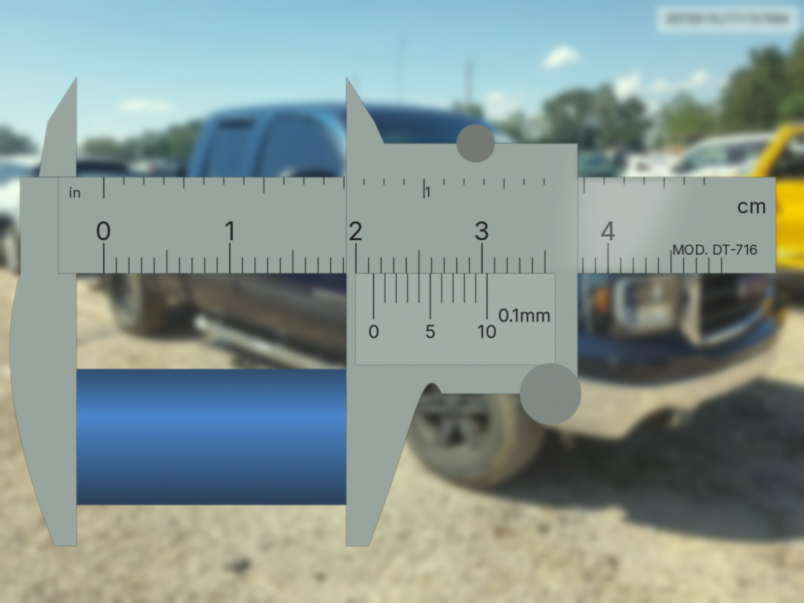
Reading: 21.4; mm
